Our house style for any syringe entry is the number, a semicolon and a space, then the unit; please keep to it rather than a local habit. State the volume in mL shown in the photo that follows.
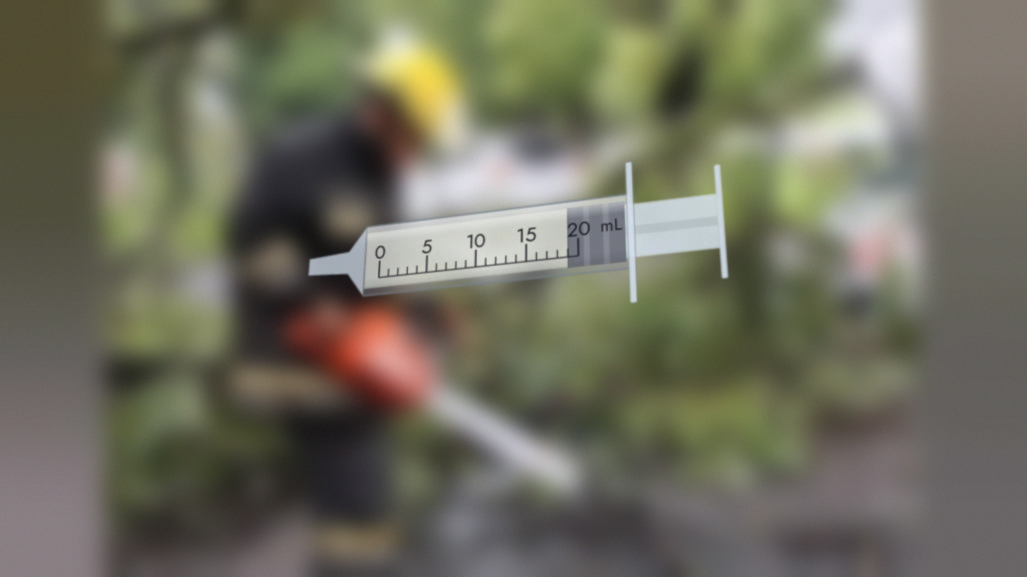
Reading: 19; mL
